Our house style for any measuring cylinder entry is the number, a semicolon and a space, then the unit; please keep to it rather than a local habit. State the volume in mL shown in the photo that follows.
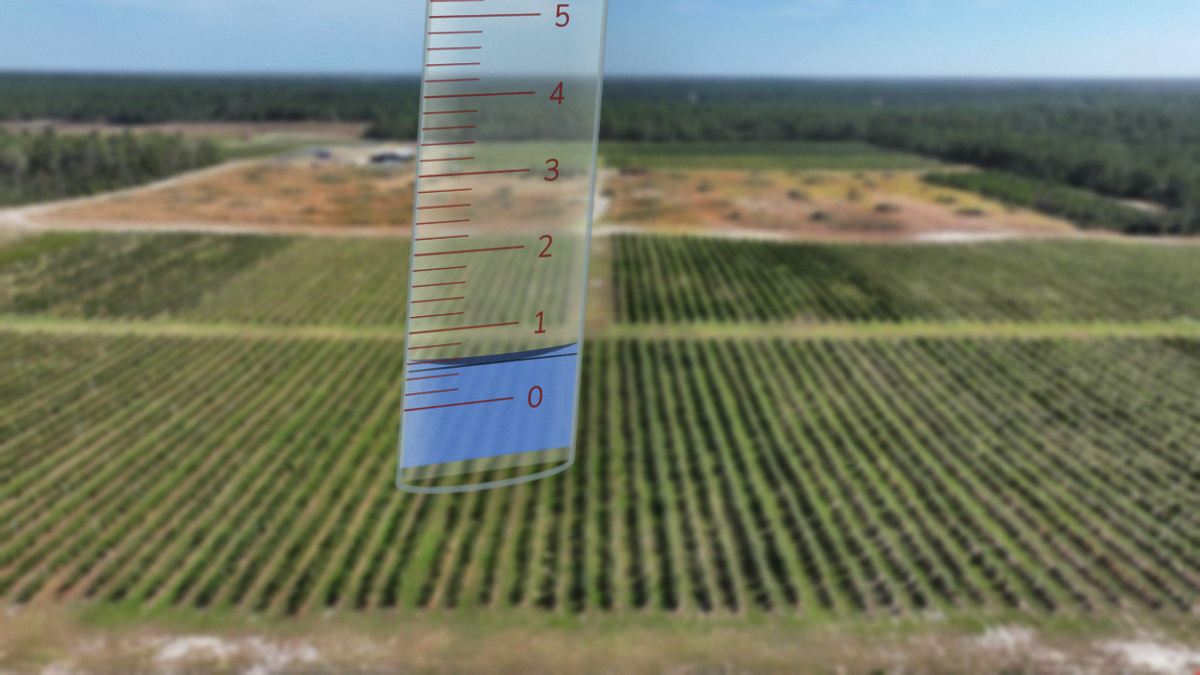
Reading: 0.5; mL
